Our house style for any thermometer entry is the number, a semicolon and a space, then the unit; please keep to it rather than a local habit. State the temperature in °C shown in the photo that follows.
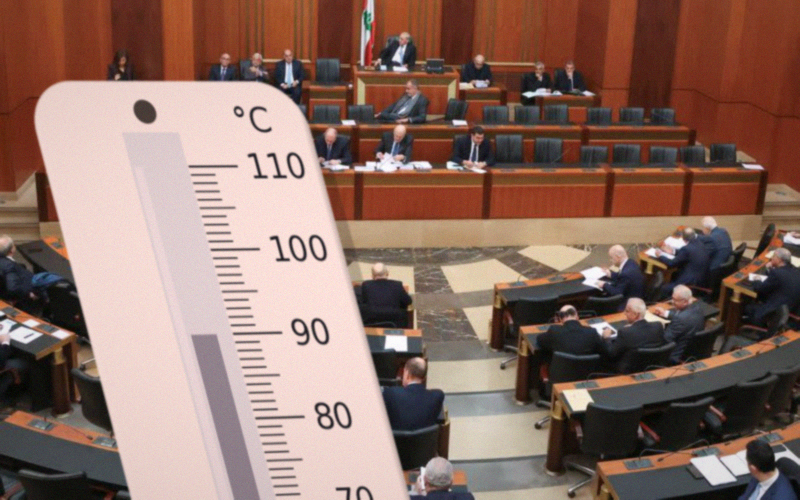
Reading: 90; °C
